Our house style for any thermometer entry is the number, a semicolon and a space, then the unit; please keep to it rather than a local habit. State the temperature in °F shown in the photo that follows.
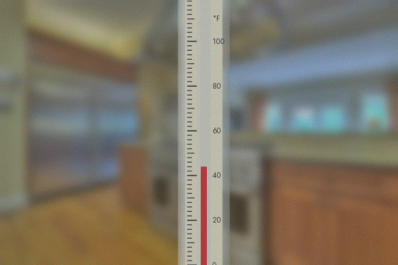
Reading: 44; °F
